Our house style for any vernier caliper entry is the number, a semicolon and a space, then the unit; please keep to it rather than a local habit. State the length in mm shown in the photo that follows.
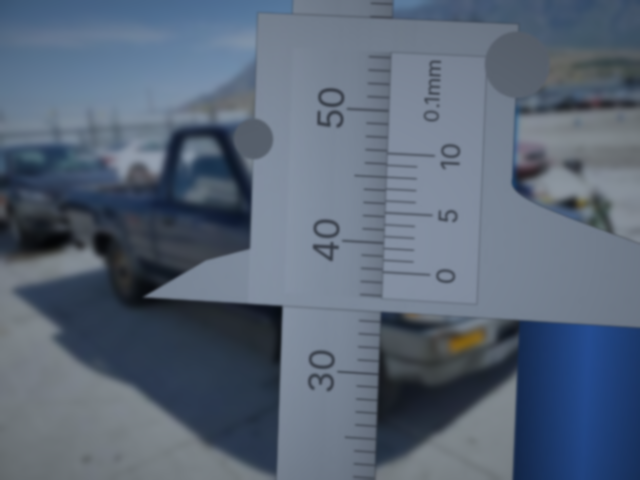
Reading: 37.8; mm
